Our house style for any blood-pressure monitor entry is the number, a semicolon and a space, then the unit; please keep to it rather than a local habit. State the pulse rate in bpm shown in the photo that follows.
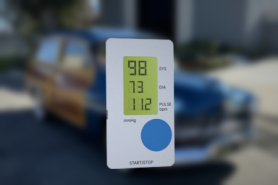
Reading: 112; bpm
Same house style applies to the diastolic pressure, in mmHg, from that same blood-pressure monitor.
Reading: 73; mmHg
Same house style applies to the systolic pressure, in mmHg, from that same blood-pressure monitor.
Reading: 98; mmHg
